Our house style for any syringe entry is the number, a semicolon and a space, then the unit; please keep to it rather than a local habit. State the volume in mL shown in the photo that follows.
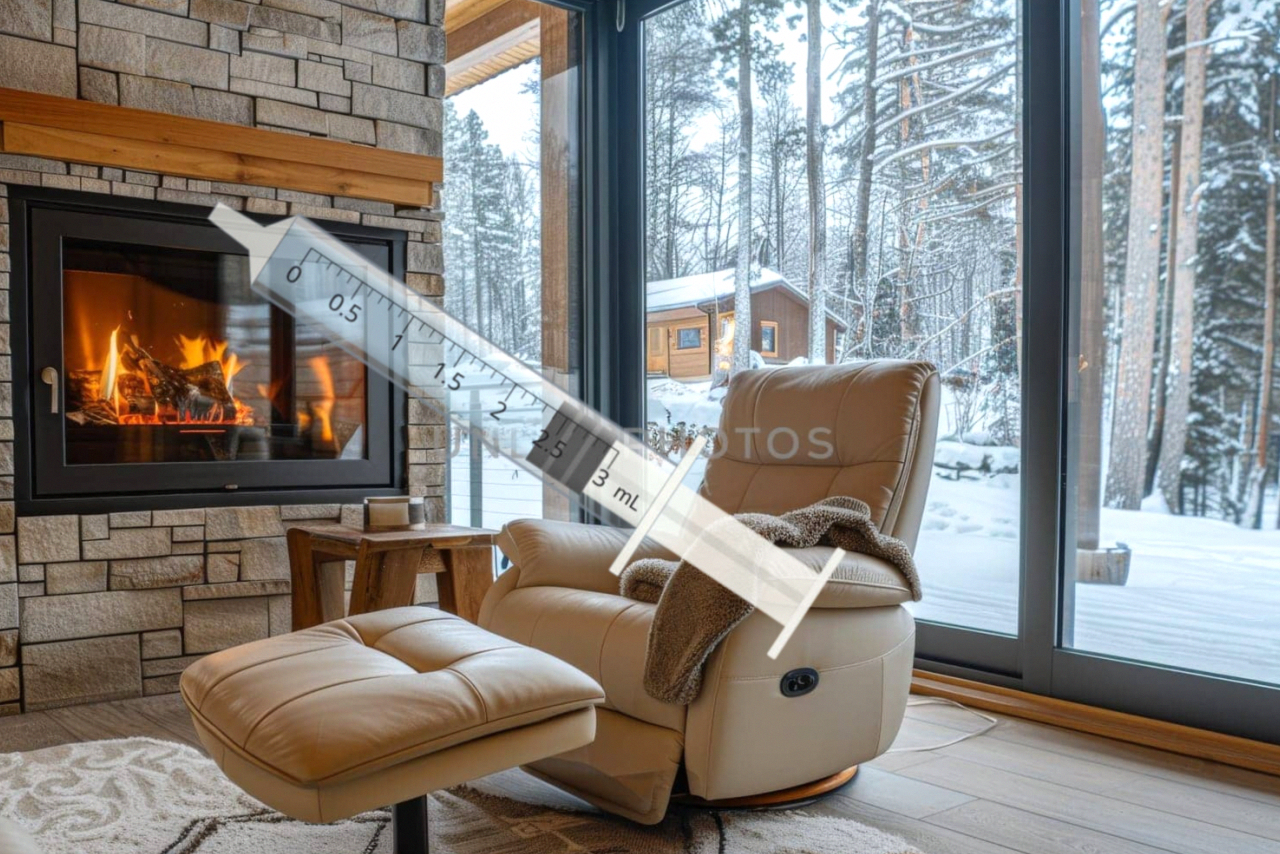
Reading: 2.4; mL
